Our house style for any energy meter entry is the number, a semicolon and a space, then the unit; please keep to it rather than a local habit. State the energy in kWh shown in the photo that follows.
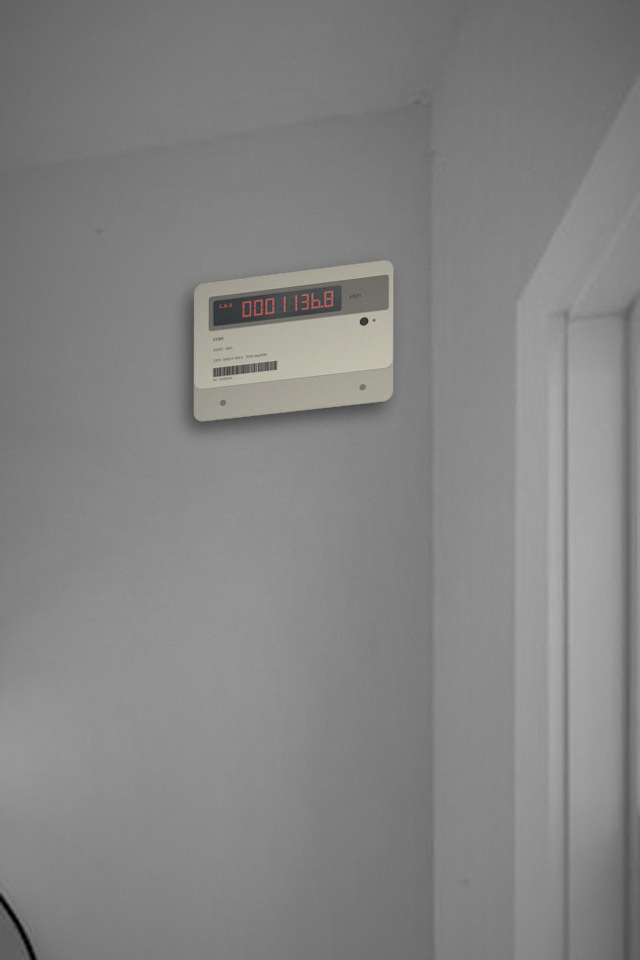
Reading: 1136.8; kWh
